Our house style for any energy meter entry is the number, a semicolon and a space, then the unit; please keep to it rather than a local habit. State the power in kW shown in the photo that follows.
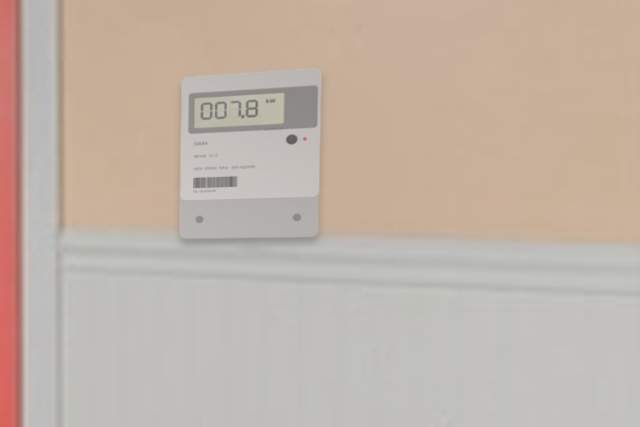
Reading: 7.8; kW
